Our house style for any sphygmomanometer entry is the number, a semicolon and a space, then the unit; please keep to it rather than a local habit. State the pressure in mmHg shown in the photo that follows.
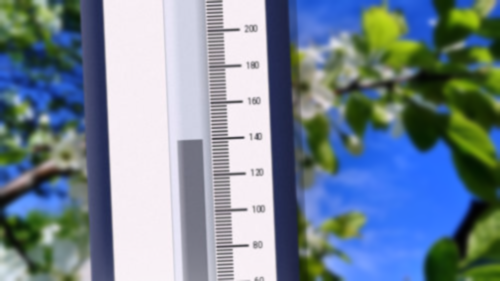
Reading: 140; mmHg
